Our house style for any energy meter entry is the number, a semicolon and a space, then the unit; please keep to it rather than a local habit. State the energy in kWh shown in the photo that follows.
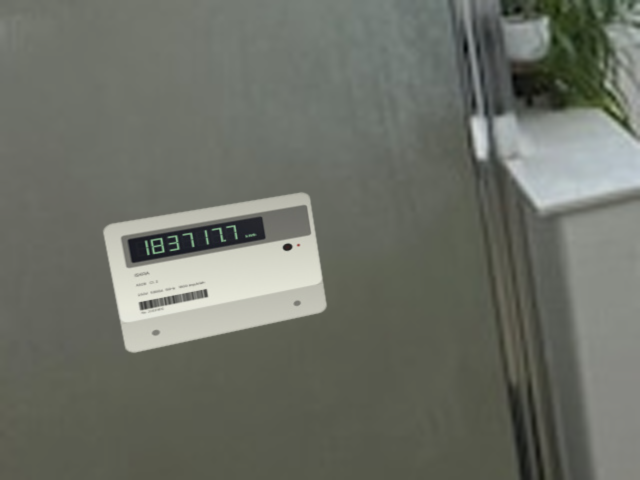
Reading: 183717.7; kWh
